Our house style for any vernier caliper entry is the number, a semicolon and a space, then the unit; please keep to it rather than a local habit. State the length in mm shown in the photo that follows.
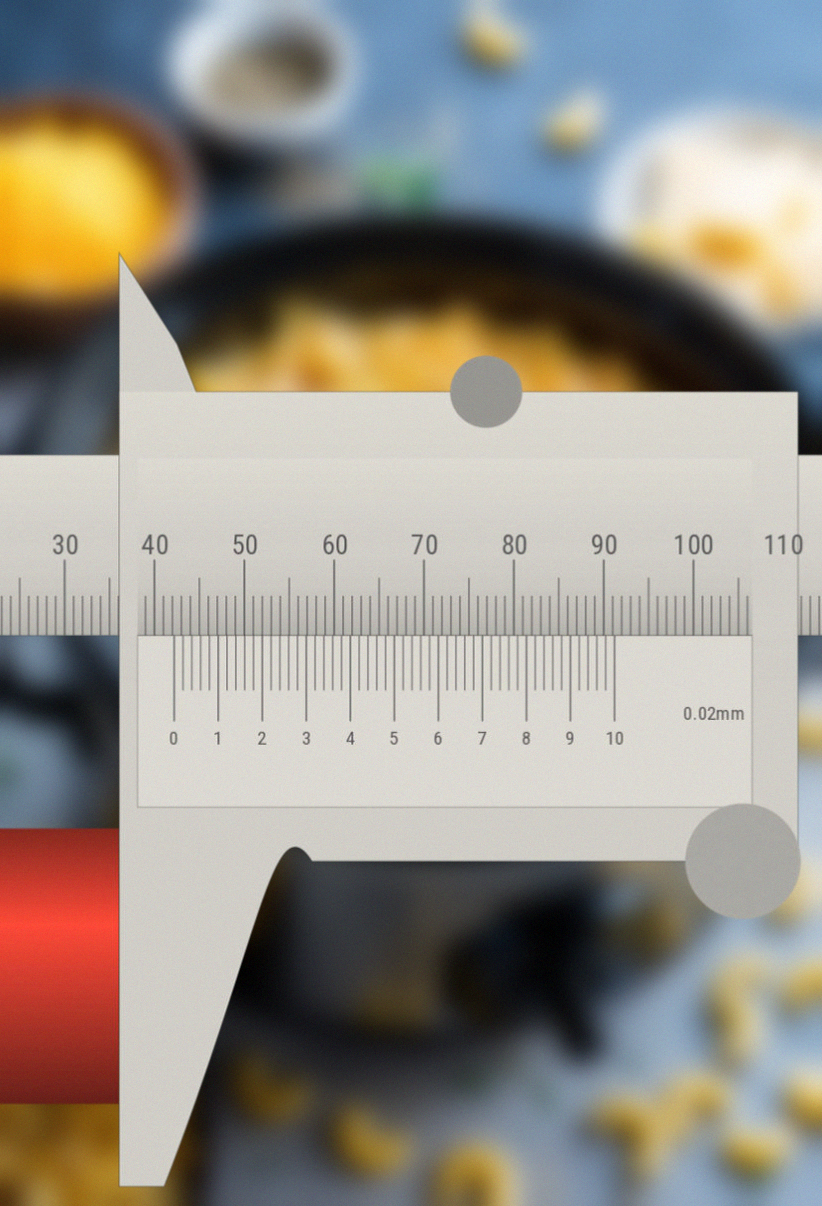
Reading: 42.2; mm
